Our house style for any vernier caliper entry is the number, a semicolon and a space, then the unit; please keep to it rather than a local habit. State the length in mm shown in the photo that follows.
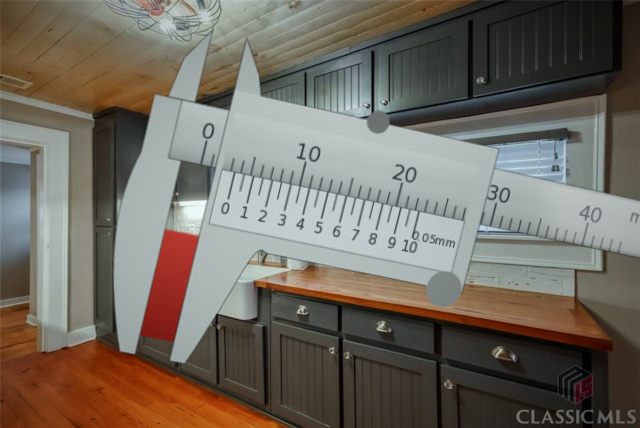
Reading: 3.4; mm
